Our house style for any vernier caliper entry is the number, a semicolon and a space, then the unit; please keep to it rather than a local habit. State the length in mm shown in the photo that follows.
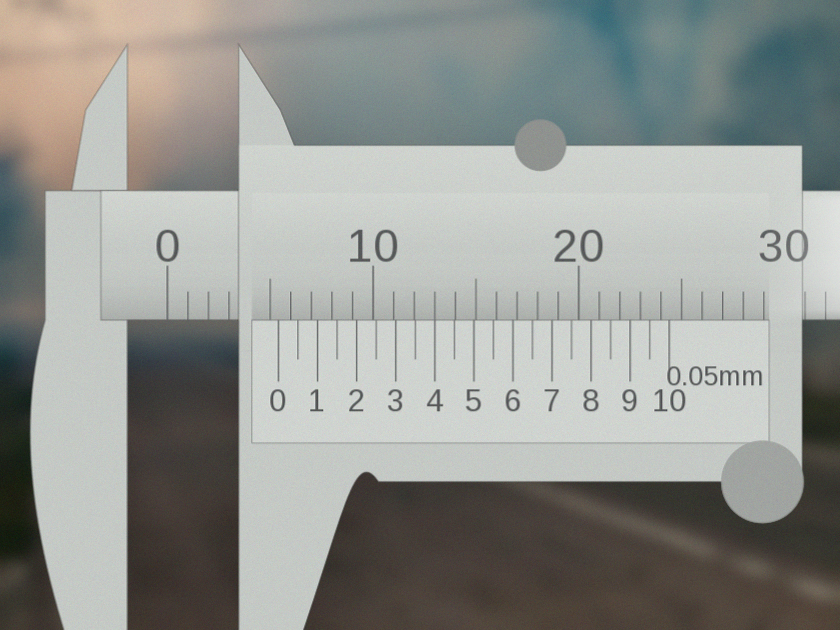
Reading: 5.4; mm
